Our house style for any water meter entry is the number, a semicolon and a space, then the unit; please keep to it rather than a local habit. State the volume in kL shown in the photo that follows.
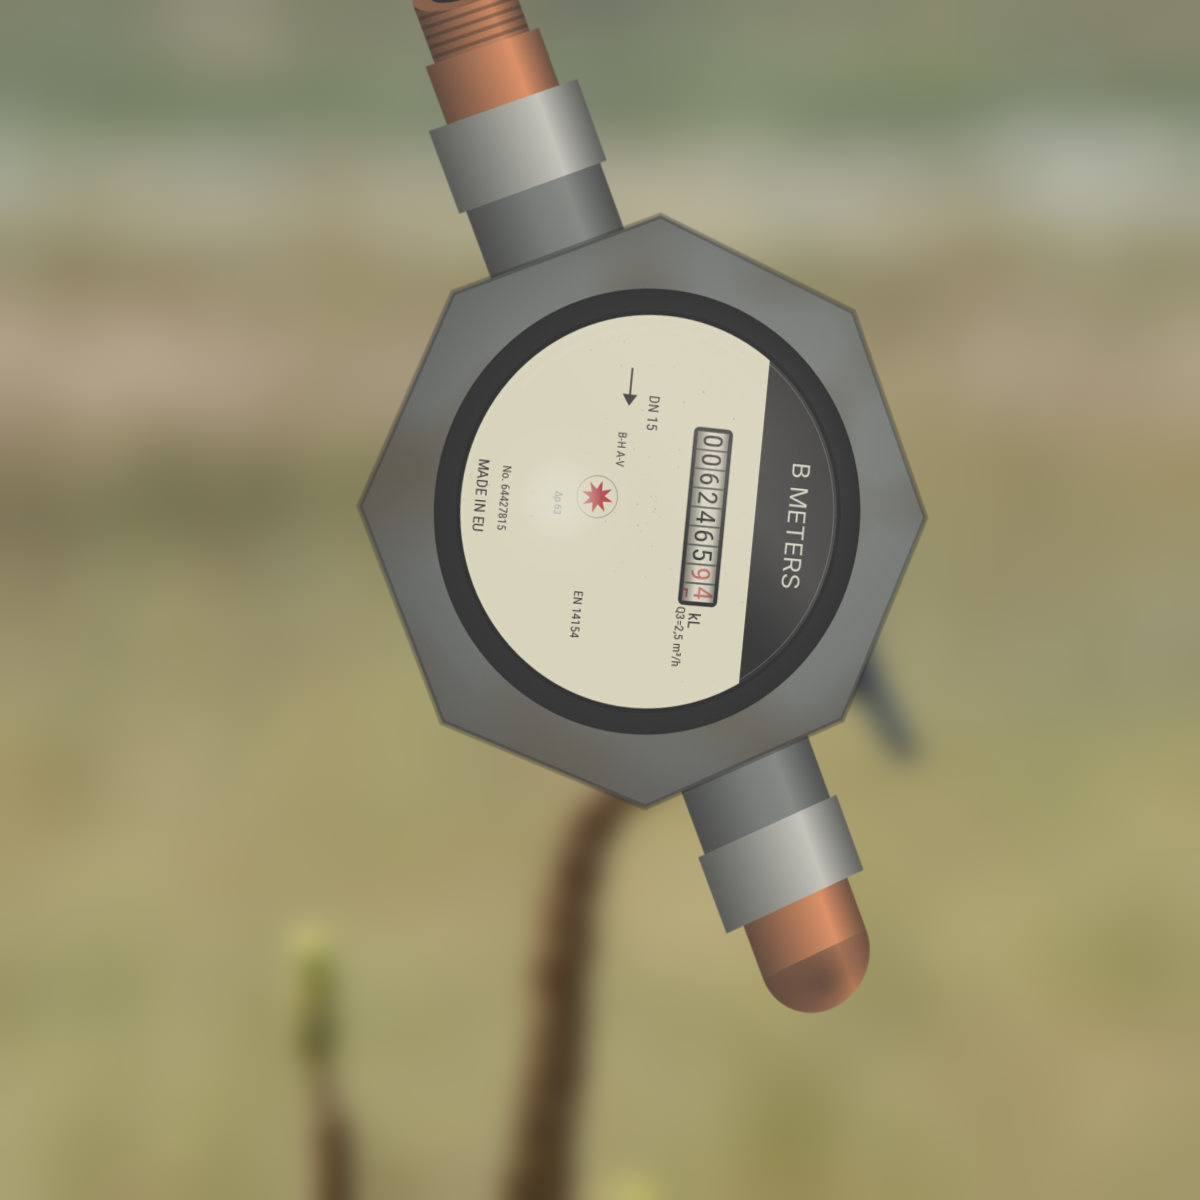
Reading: 62465.94; kL
